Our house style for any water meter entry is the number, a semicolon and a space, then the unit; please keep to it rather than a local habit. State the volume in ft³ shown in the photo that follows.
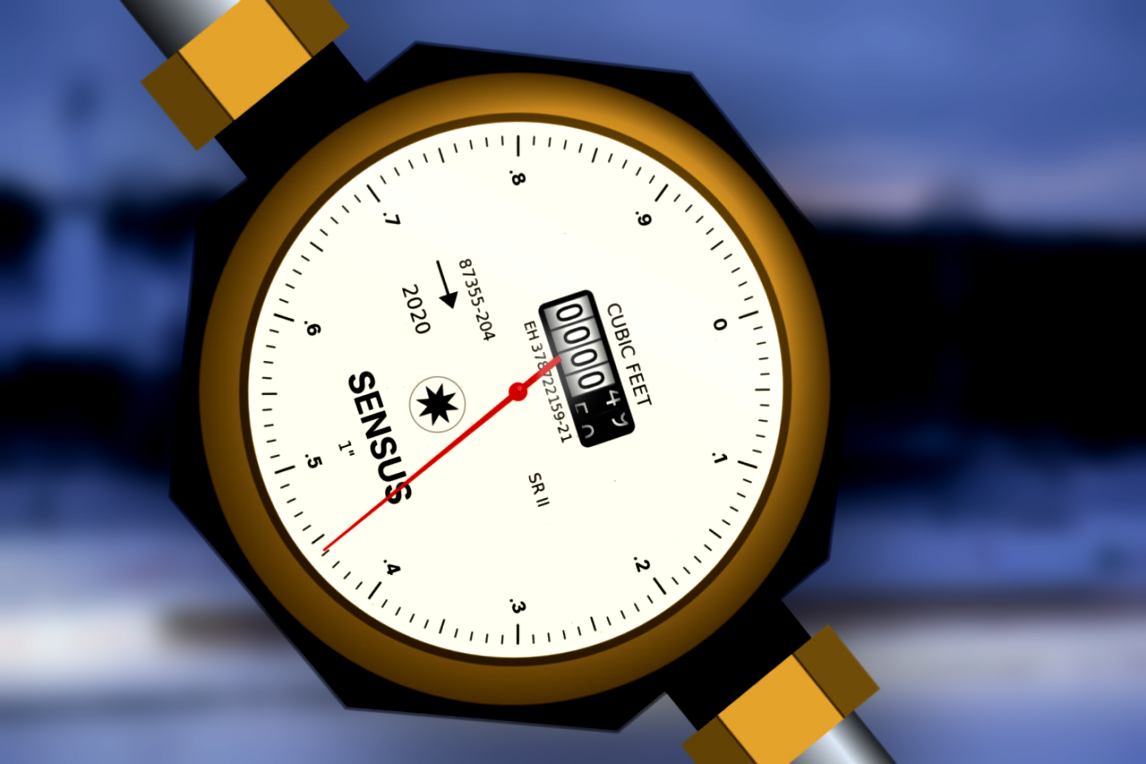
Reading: 49.44; ft³
